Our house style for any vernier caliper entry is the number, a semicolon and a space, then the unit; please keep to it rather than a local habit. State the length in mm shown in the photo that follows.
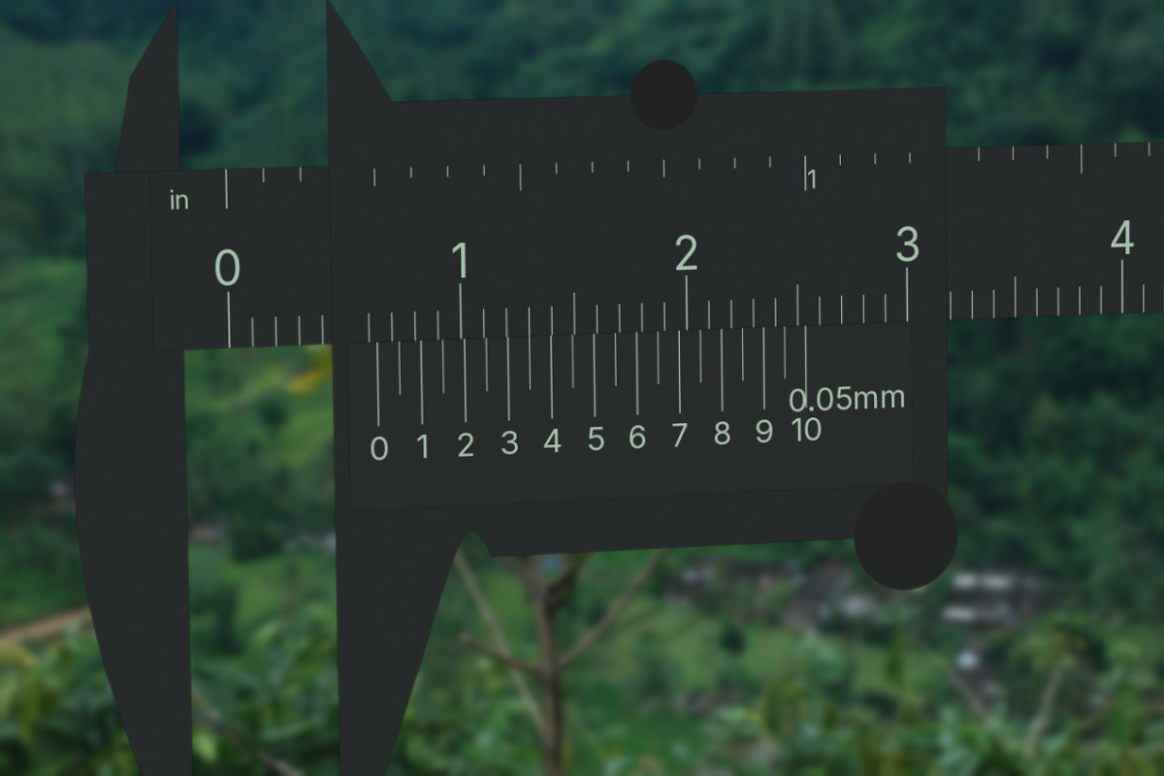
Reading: 6.35; mm
